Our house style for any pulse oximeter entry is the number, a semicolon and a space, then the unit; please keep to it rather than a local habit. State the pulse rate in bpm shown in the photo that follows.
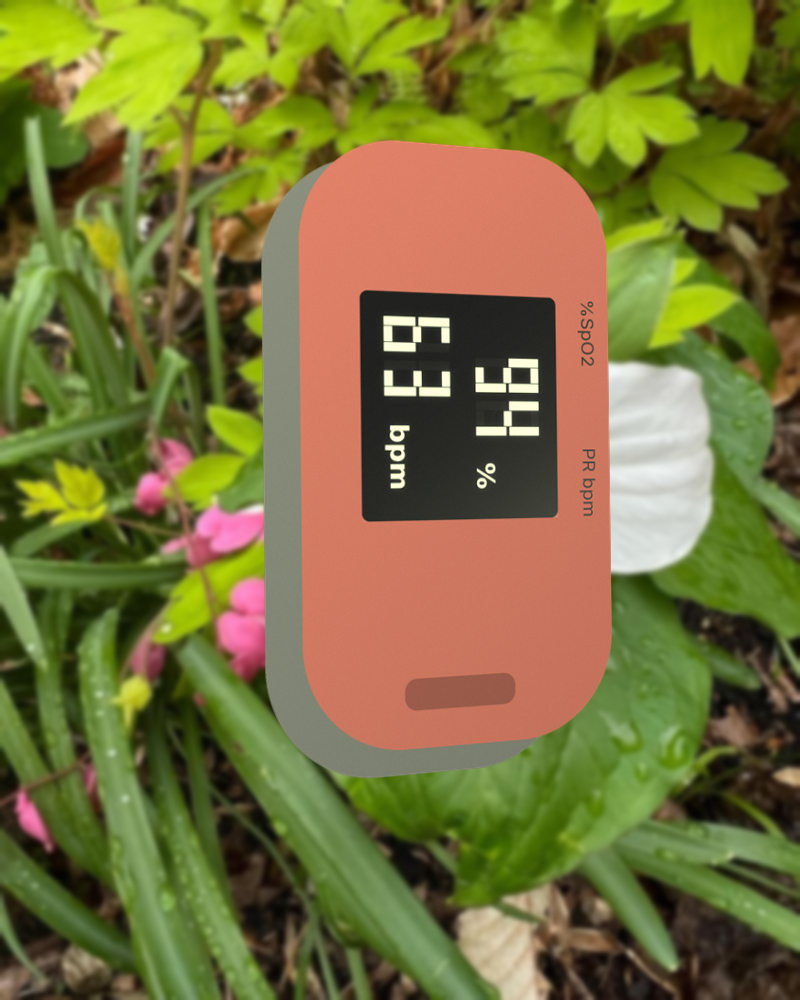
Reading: 63; bpm
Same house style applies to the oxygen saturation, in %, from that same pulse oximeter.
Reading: 94; %
